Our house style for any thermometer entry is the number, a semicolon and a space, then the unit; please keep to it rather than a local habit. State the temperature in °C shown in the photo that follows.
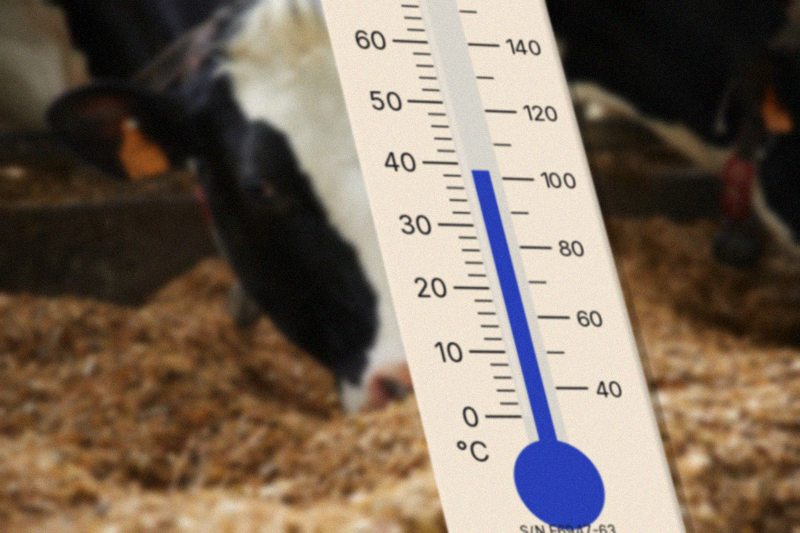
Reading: 39; °C
